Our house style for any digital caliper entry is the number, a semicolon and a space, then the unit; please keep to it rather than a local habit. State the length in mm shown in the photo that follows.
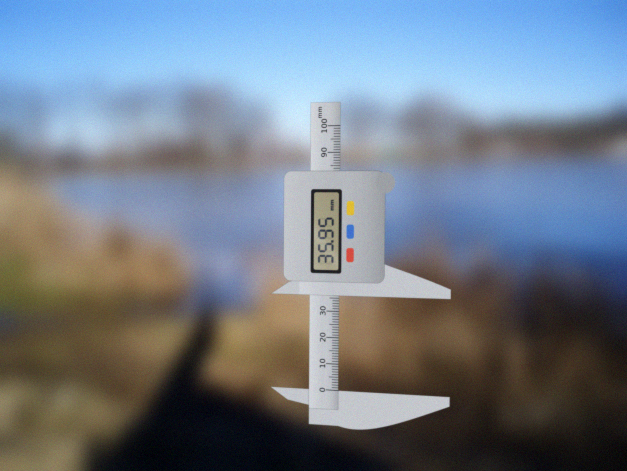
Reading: 35.95; mm
